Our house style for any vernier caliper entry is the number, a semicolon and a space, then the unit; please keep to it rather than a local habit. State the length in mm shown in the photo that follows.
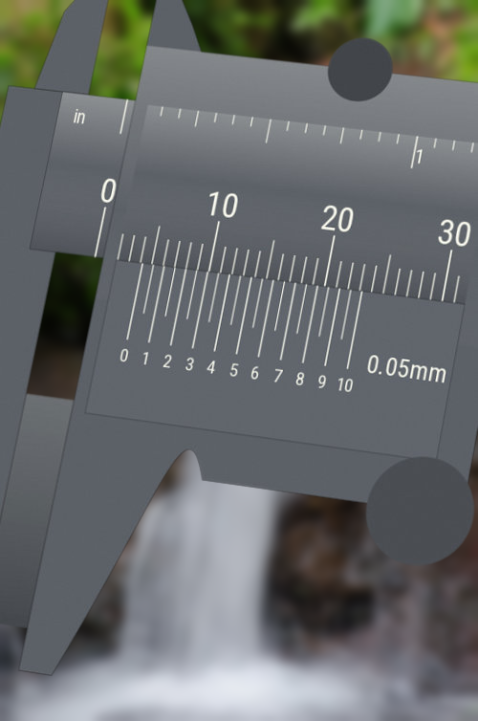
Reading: 4.2; mm
